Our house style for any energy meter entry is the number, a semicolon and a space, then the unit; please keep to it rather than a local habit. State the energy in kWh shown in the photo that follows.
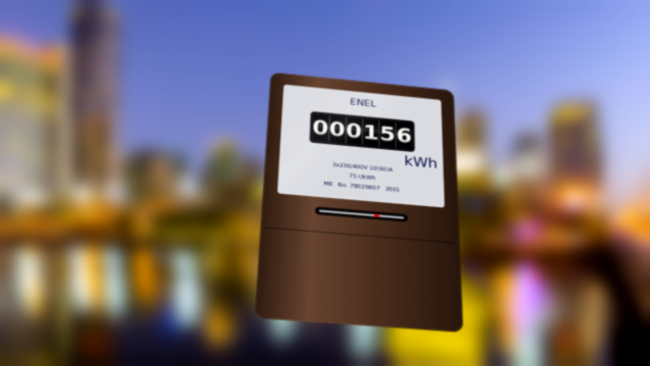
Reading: 156; kWh
